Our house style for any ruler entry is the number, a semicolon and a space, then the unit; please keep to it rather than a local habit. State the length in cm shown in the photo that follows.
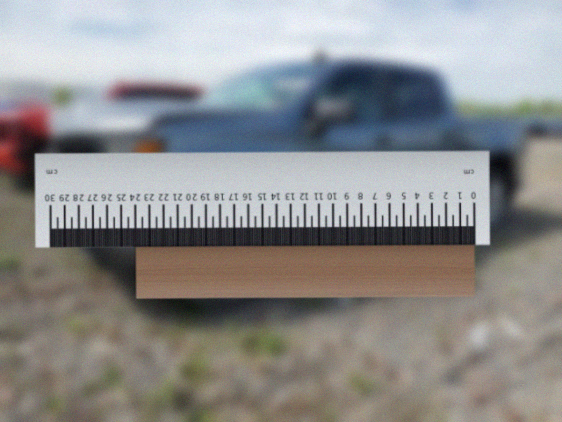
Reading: 24; cm
